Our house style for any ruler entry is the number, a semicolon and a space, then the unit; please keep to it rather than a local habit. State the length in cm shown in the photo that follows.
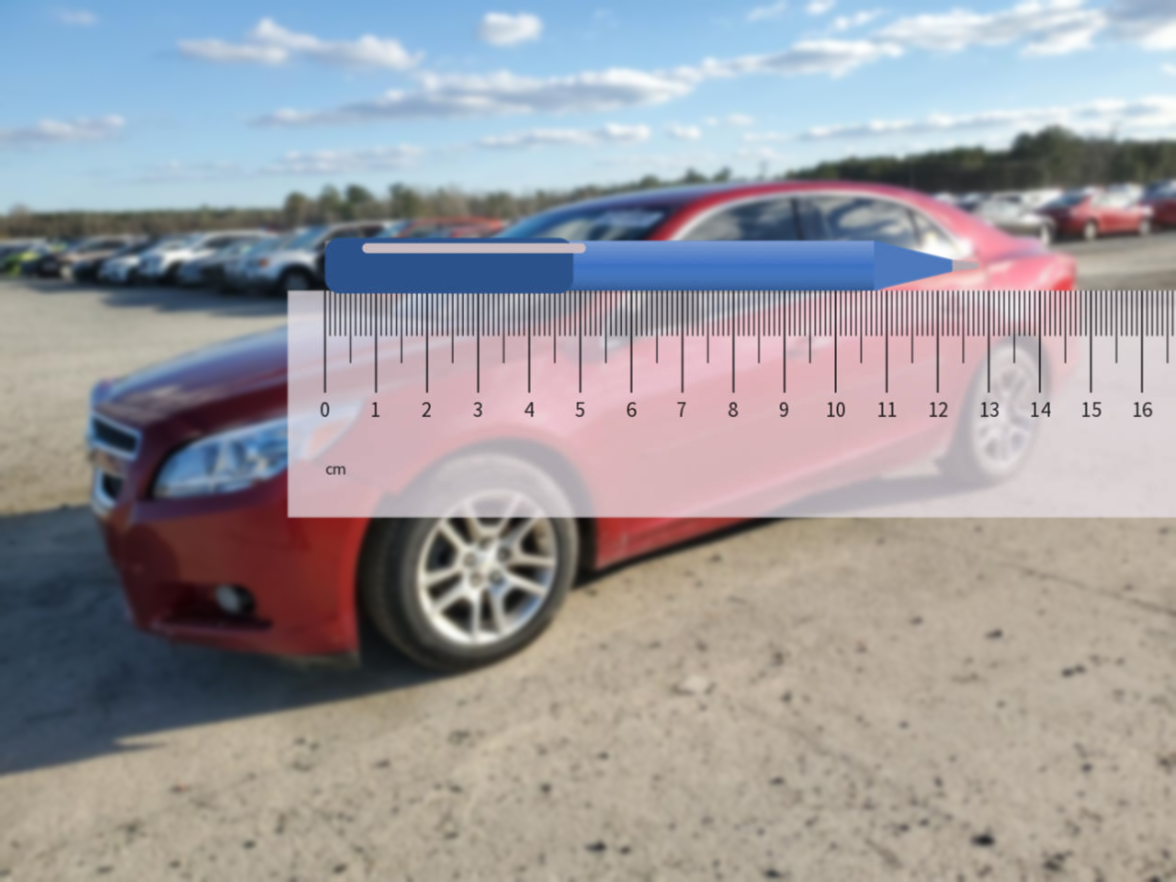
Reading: 12.8; cm
